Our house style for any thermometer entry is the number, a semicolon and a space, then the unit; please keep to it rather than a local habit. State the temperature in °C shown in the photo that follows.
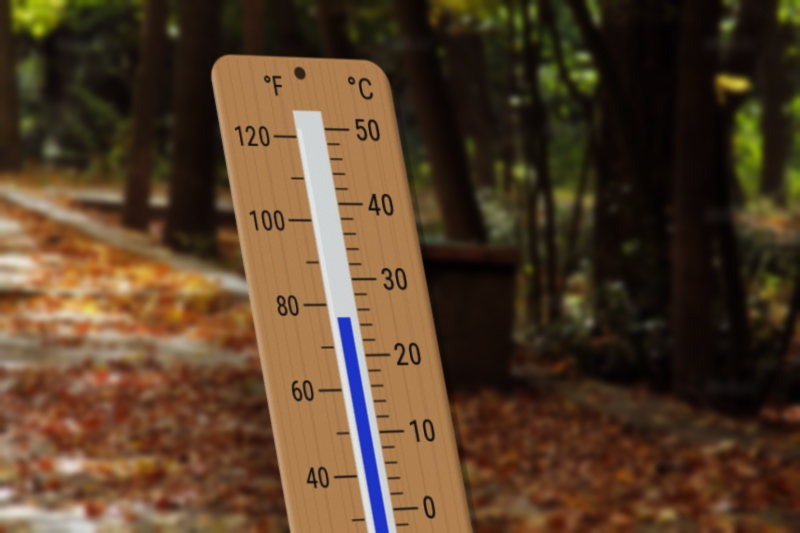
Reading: 25; °C
